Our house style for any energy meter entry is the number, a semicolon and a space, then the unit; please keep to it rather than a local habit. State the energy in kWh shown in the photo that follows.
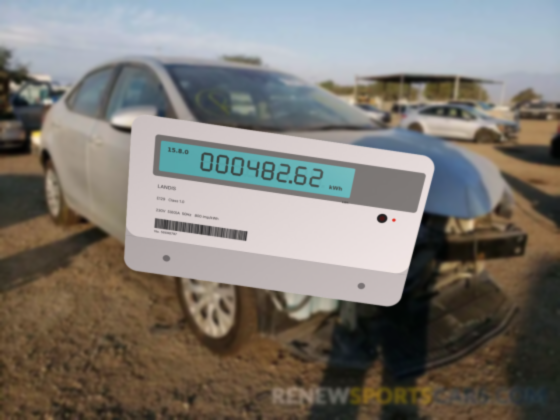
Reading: 482.62; kWh
